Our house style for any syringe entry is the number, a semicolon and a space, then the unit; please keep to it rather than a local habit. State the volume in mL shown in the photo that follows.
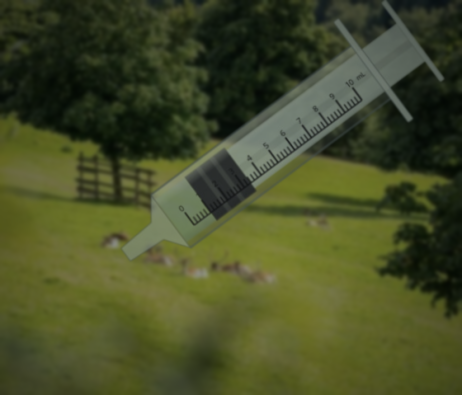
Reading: 1; mL
